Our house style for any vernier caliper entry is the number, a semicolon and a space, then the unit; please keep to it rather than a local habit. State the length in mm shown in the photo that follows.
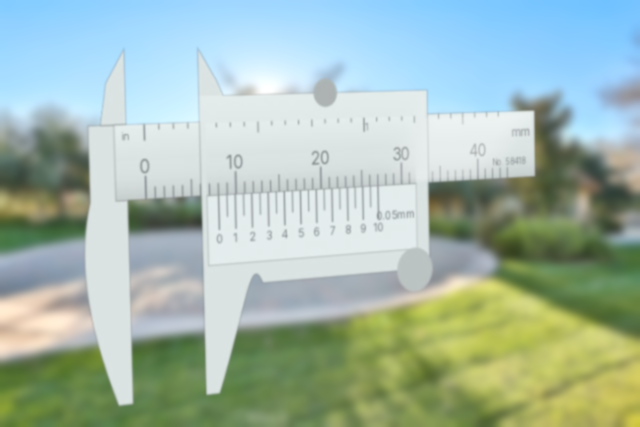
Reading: 8.0; mm
